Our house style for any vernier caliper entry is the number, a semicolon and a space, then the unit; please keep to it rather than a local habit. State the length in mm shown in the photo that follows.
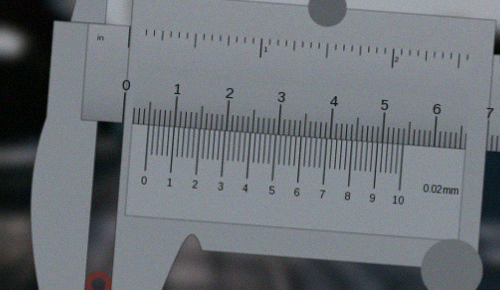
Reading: 5.0; mm
